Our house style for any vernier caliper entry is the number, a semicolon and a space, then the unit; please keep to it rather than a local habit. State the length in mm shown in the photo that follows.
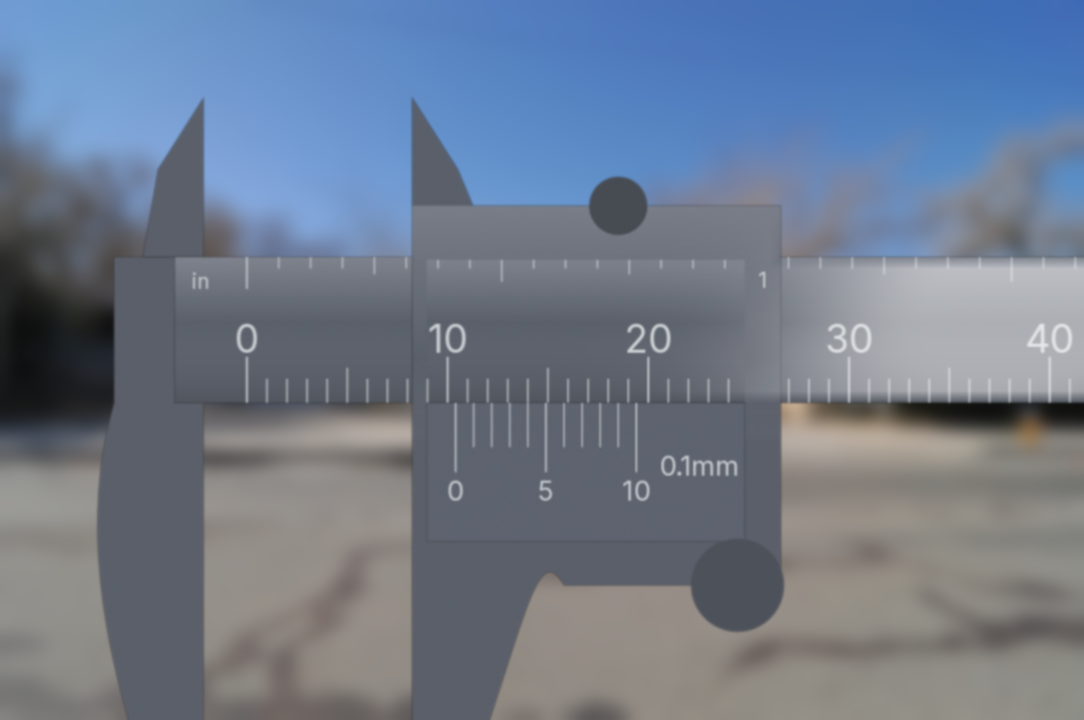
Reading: 10.4; mm
